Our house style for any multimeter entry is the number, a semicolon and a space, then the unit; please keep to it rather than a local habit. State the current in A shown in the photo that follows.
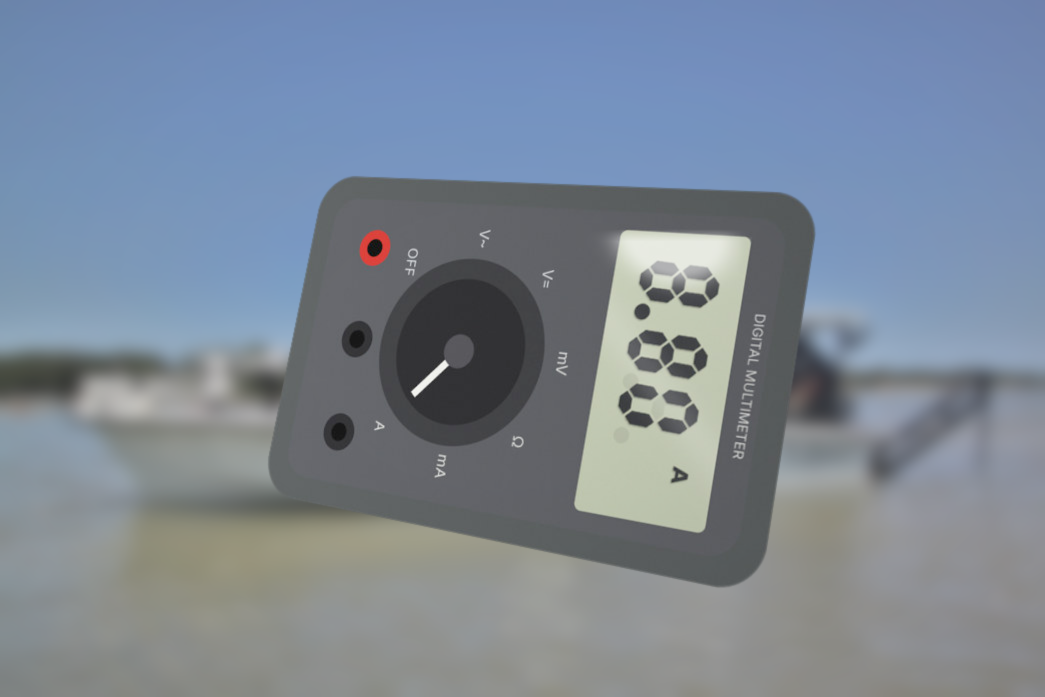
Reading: 8.80; A
